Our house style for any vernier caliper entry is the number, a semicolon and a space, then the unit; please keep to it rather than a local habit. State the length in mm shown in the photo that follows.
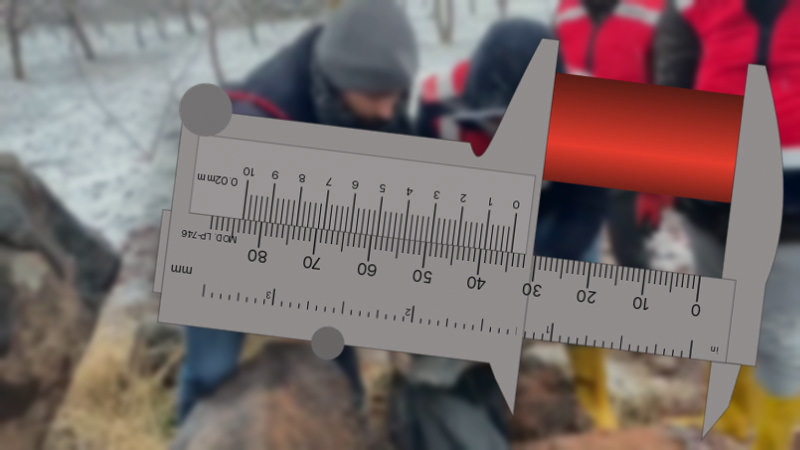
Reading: 34.4; mm
